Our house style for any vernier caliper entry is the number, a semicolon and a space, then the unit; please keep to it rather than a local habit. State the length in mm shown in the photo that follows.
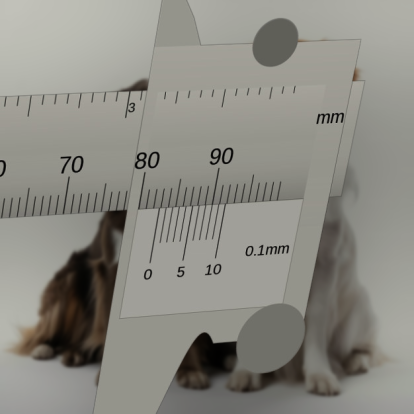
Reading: 82.8; mm
